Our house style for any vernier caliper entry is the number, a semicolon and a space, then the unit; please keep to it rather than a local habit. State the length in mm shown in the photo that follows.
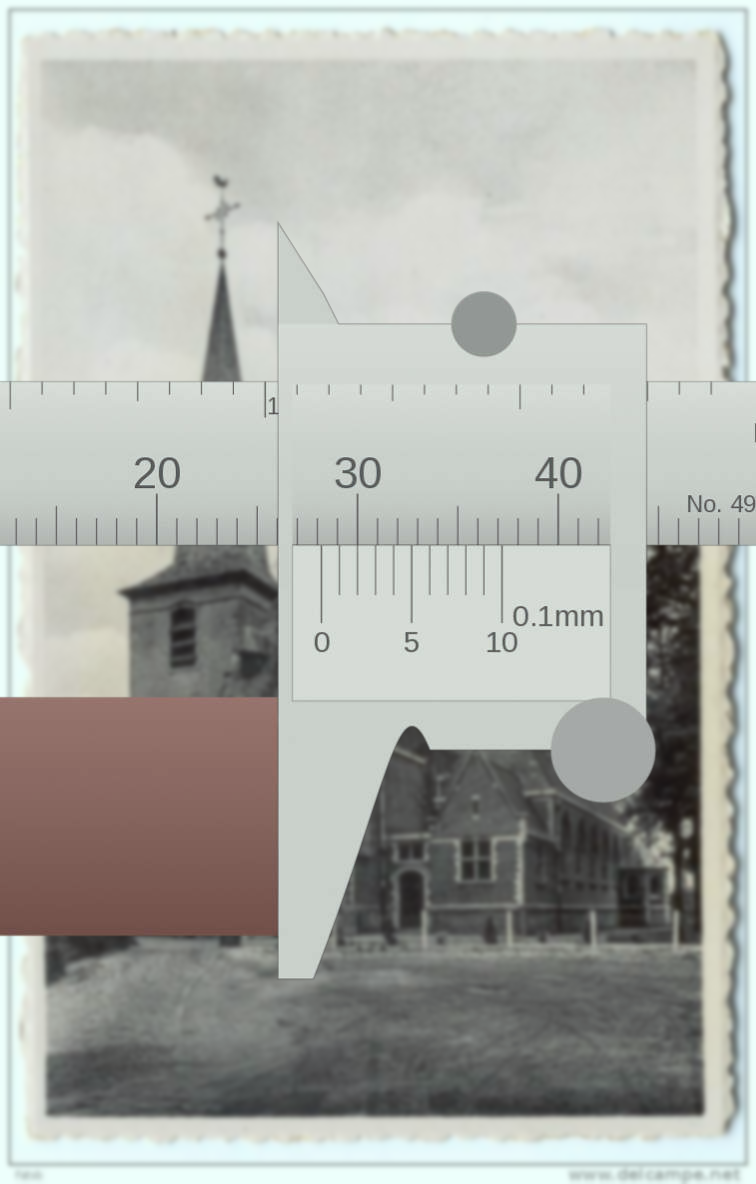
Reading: 28.2; mm
